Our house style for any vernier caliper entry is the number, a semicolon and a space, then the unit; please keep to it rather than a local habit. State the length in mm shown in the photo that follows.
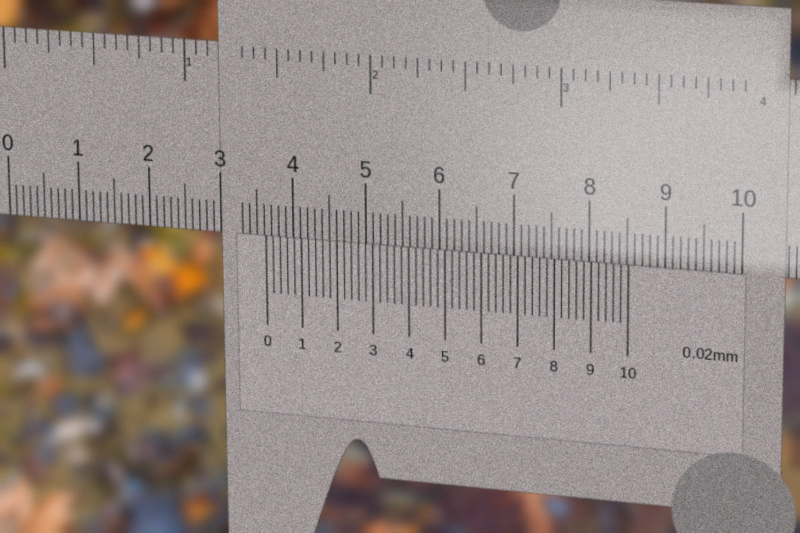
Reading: 36.2; mm
